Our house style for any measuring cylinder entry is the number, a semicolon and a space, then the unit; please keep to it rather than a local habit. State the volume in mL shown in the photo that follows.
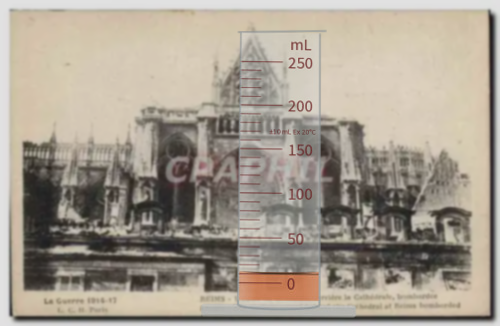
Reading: 10; mL
